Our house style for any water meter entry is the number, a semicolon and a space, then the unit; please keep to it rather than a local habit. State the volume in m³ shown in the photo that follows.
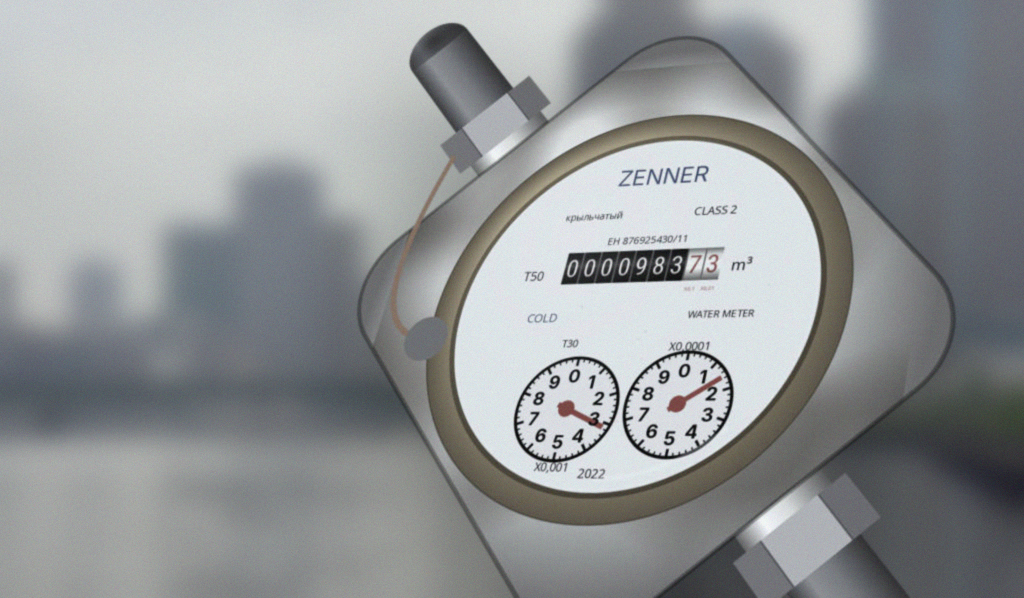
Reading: 983.7331; m³
